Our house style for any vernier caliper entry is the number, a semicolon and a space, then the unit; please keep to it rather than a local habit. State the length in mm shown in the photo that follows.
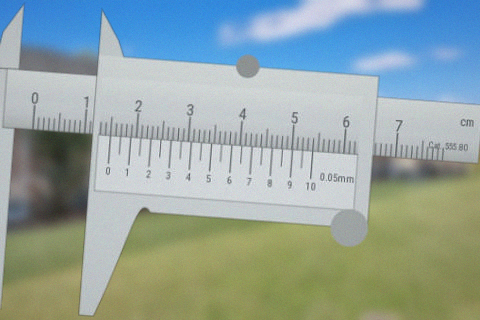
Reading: 15.0; mm
